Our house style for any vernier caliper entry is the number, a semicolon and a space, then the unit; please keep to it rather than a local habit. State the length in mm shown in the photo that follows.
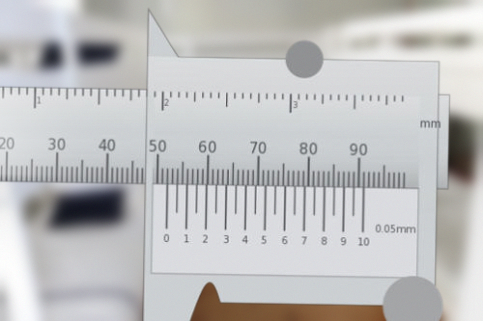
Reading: 52.0; mm
